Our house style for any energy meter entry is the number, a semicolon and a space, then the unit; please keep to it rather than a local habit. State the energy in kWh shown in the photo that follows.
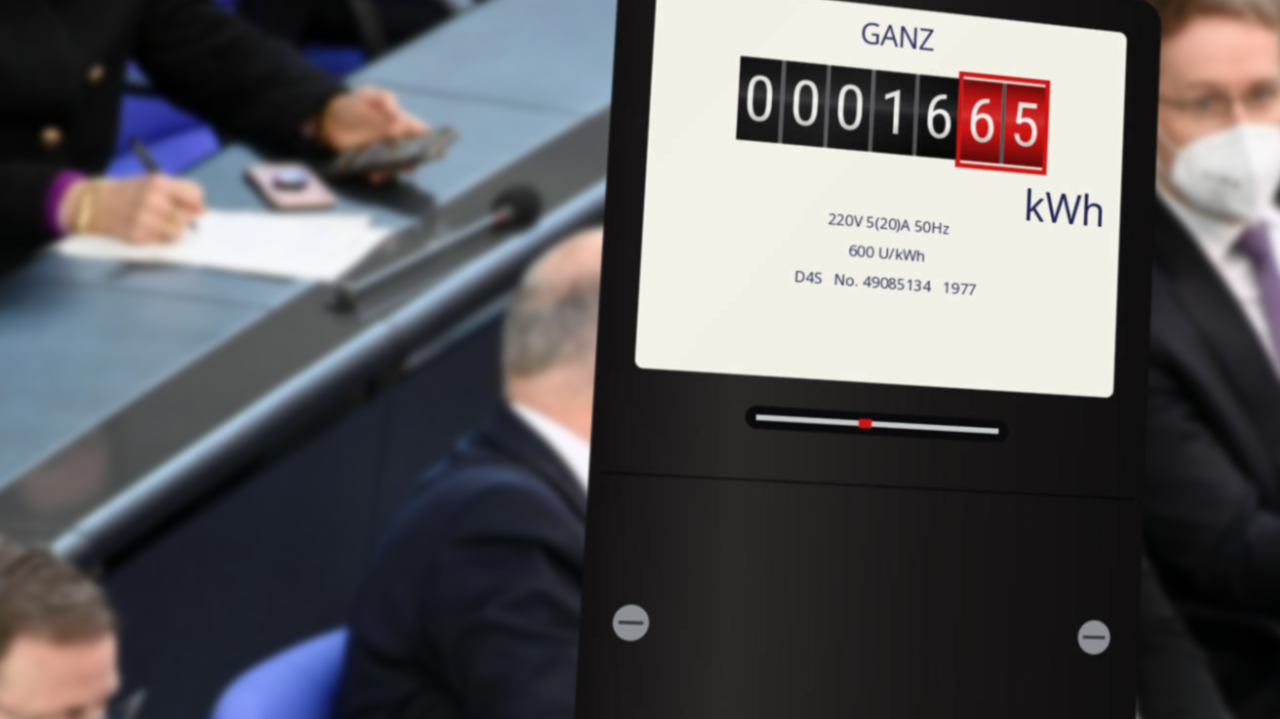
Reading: 16.65; kWh
